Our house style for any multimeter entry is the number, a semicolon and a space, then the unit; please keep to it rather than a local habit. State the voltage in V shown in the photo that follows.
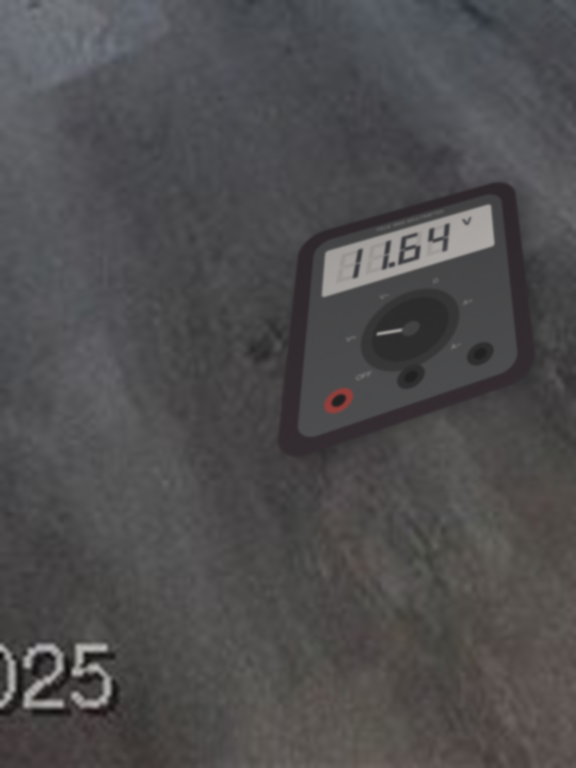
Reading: 11.64; V
